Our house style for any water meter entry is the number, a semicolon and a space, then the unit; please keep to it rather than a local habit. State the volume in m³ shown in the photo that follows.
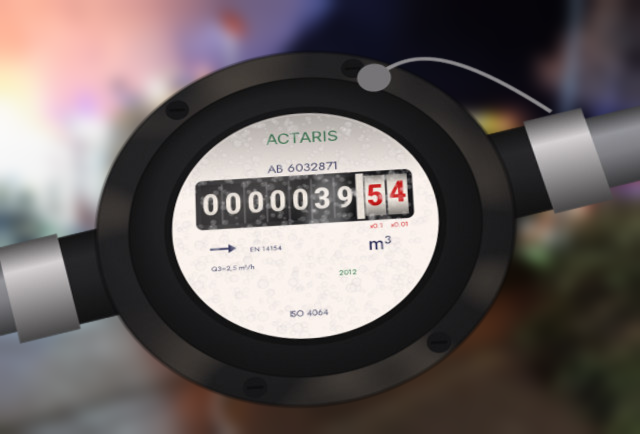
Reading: 39.54; m³
